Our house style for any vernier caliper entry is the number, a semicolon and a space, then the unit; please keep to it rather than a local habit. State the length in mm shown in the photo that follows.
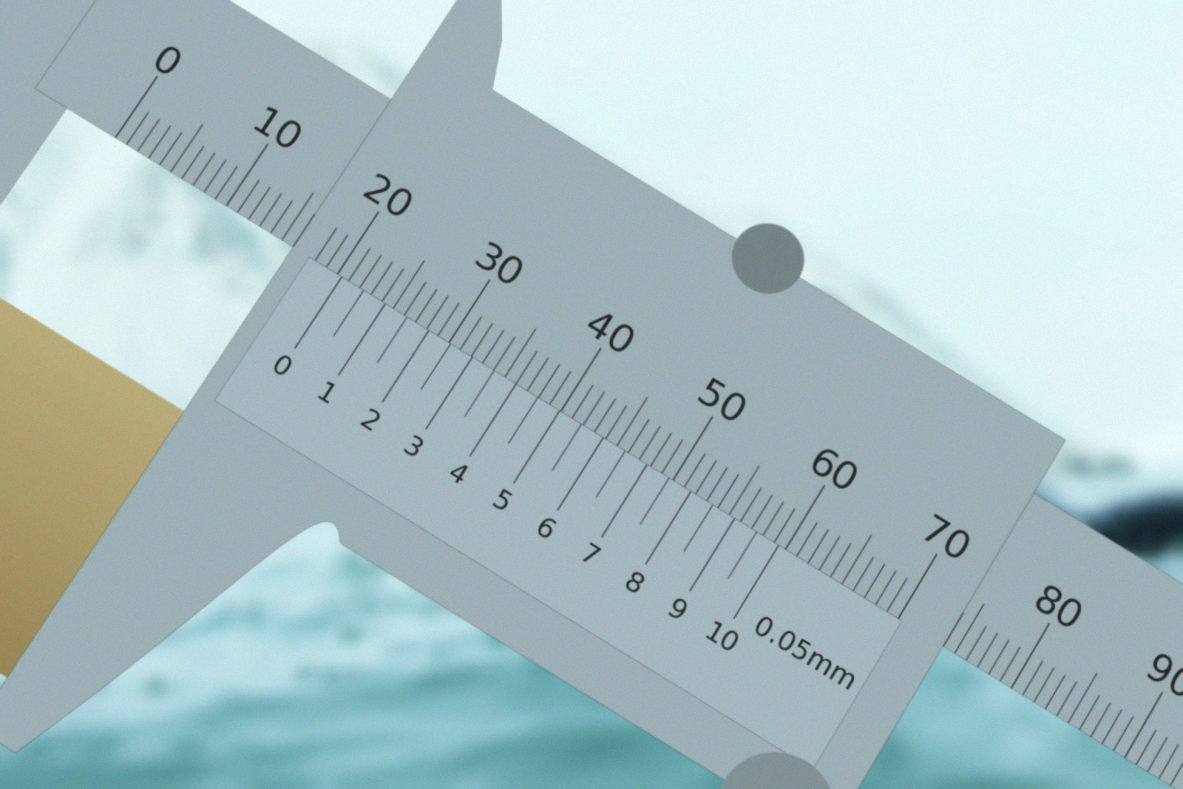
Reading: 20.4; mm
